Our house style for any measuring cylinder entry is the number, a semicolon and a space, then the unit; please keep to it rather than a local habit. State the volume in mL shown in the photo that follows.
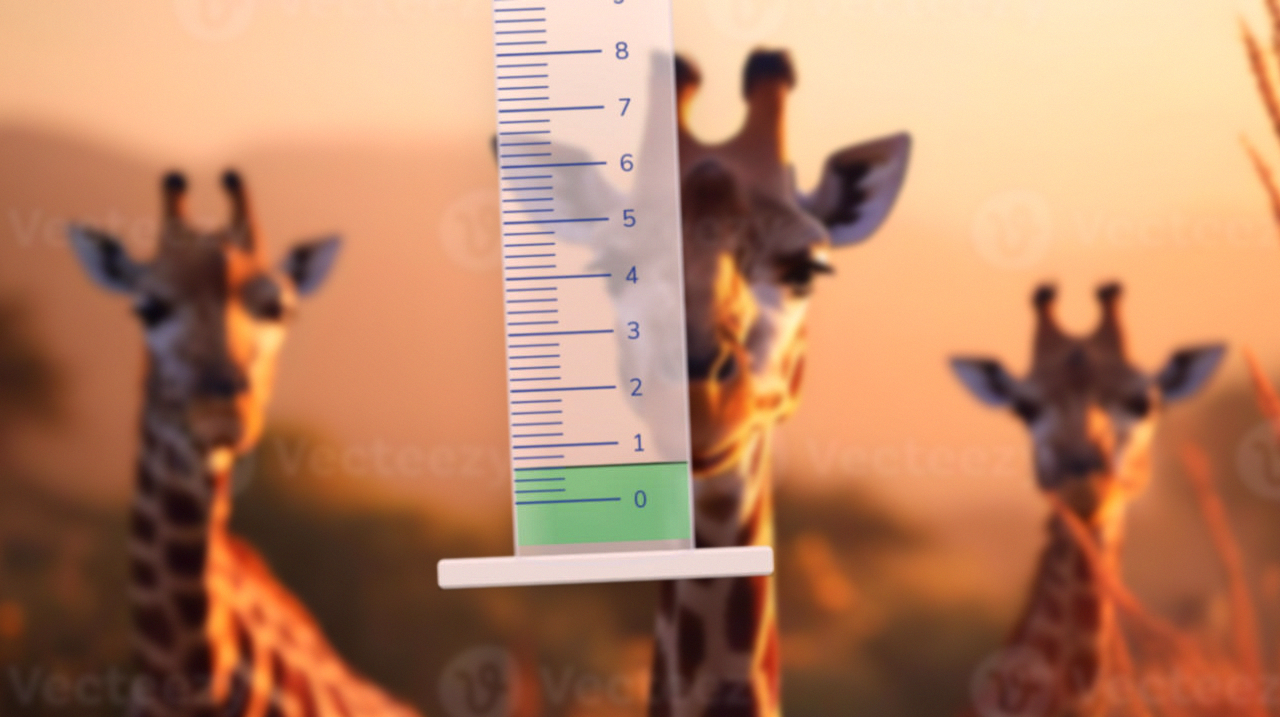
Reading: 0.6; mL
